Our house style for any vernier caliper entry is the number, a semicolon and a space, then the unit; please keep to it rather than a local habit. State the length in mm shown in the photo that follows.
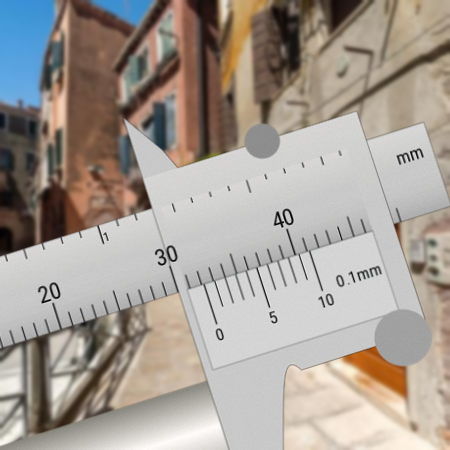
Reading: 32.2; mm
